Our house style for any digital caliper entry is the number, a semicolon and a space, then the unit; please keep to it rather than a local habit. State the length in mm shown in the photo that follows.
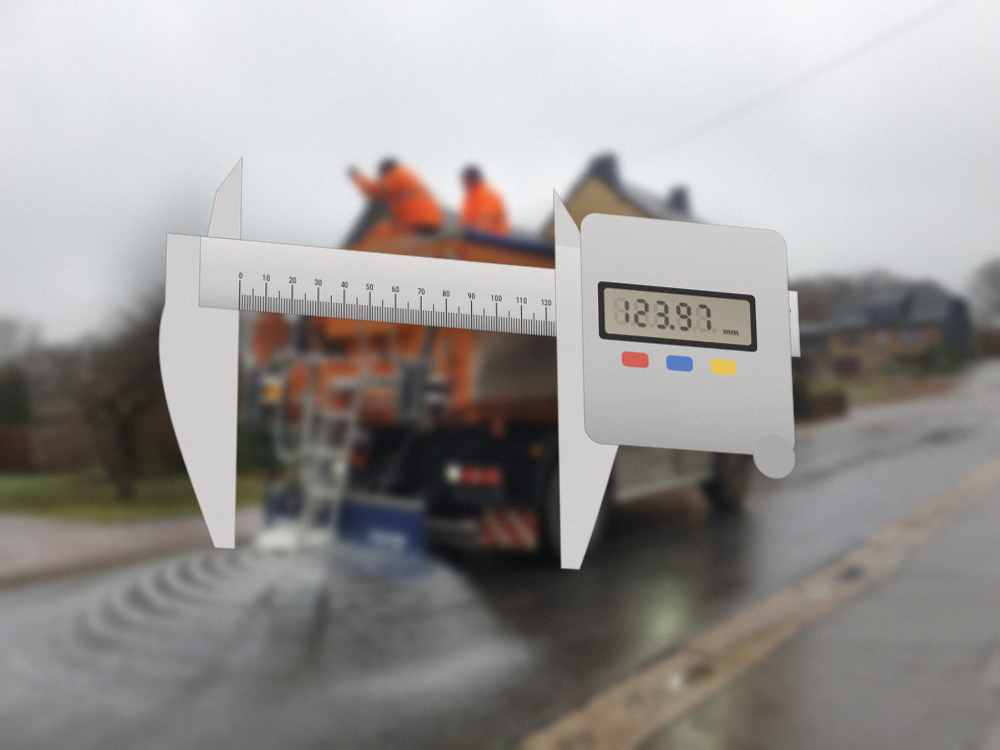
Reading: 123.97; mm
